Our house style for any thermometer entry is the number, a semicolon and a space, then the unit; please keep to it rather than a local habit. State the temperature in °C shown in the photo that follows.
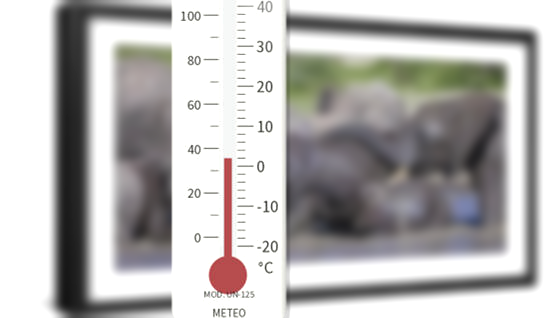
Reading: 2; °C
